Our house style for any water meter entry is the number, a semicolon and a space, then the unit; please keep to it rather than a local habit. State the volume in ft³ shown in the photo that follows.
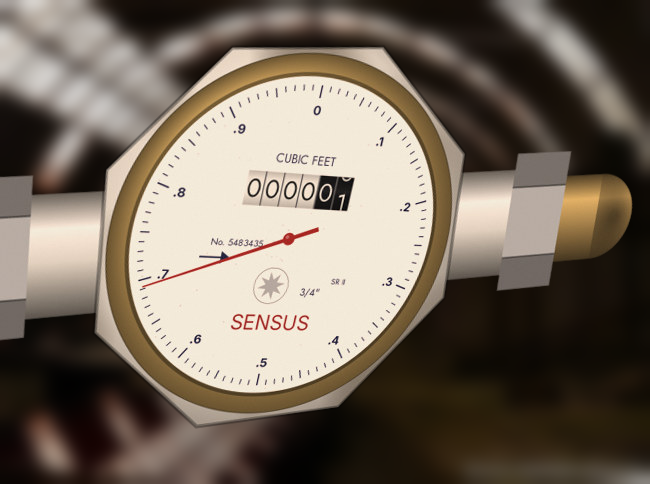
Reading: 0.69; ft³
